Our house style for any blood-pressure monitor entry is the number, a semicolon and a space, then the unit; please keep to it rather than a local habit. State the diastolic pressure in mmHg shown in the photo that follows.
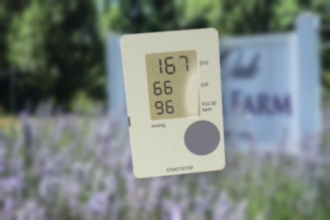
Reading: 66; mmHg
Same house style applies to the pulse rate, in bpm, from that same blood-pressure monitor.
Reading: 96; bpm
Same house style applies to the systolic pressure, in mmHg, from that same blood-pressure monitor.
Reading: 167; mmHg
